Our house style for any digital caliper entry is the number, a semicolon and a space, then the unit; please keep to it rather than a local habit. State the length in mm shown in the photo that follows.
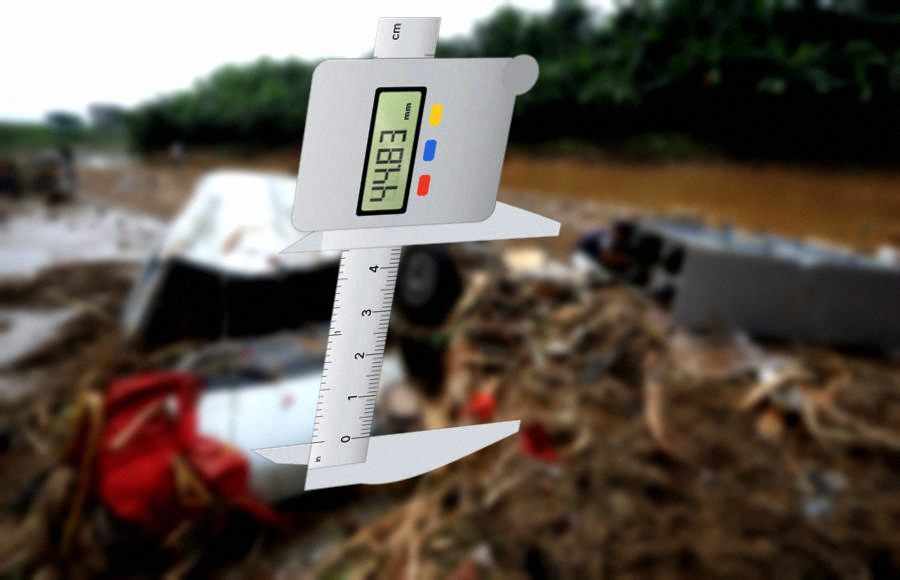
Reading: 44.83; mm
